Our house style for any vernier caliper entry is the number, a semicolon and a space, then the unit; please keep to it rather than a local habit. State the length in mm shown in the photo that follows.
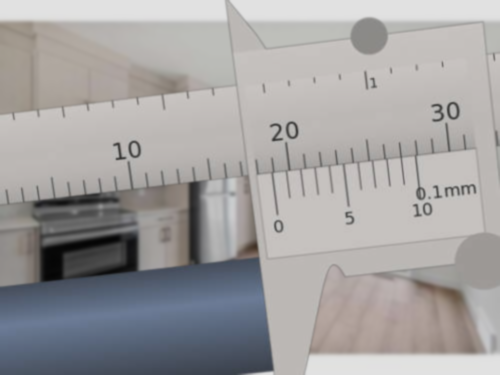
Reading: 18.9; mm
